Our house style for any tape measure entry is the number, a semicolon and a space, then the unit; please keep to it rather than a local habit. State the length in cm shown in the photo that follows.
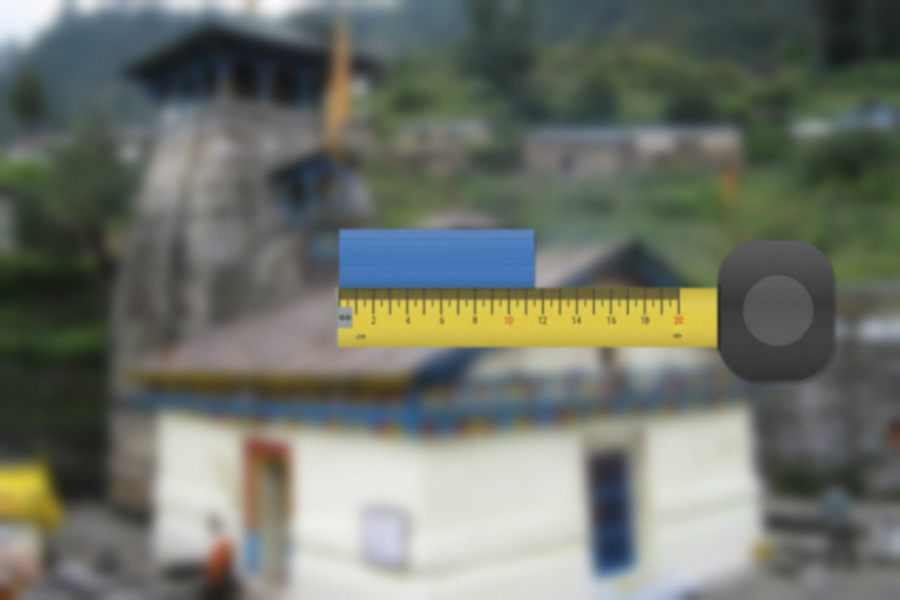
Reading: 11.5; cm
